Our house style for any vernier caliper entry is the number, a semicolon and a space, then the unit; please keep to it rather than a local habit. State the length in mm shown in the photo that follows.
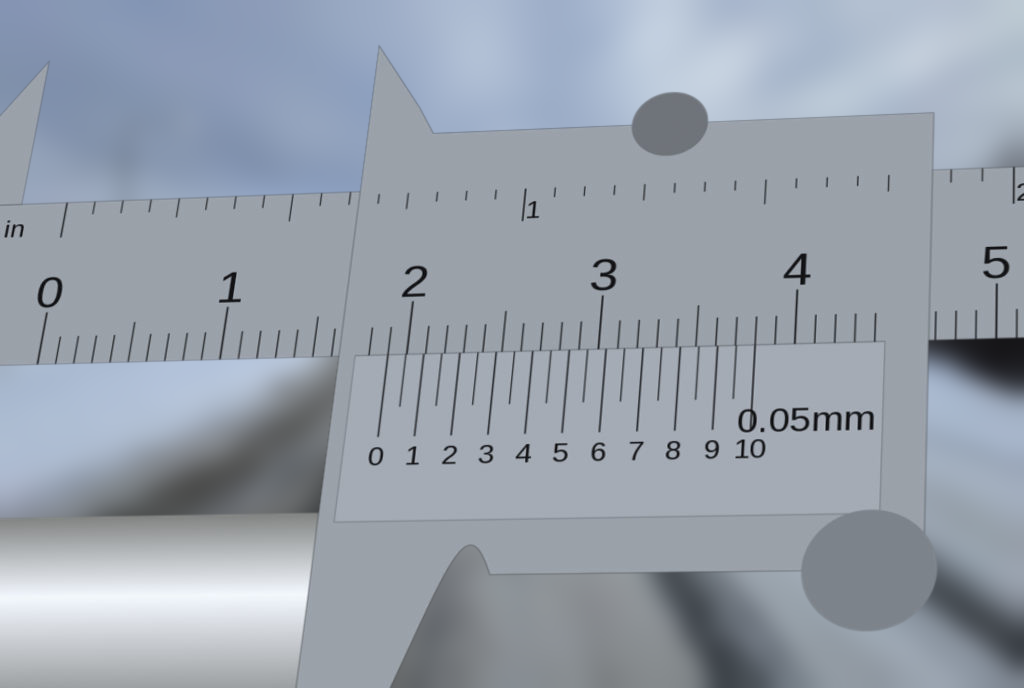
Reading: 19.0; mm
